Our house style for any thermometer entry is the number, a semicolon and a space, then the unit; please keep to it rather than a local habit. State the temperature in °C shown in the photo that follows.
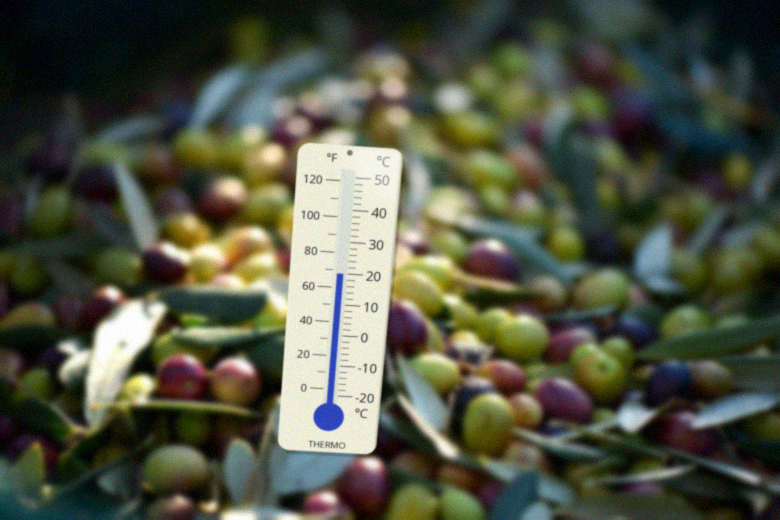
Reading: 20; °C
